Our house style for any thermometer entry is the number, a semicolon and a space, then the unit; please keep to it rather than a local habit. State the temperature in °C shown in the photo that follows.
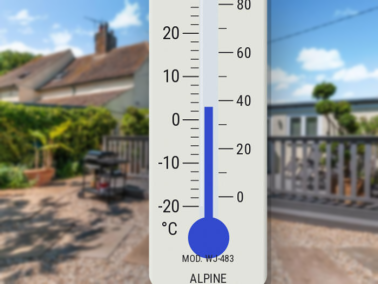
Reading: 3; °C
